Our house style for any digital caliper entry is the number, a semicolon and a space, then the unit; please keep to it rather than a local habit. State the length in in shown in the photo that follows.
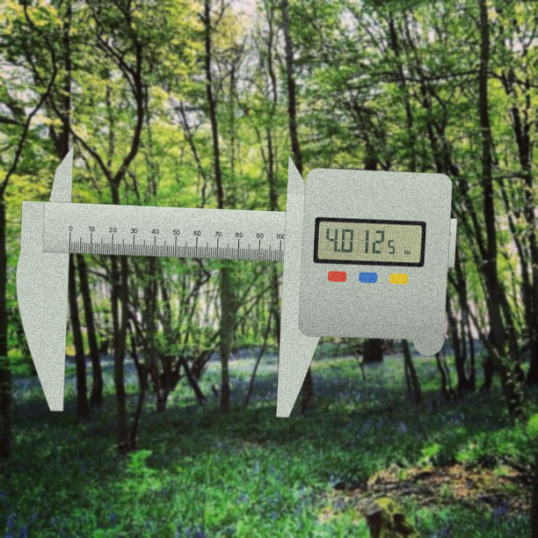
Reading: 4.0125; in
